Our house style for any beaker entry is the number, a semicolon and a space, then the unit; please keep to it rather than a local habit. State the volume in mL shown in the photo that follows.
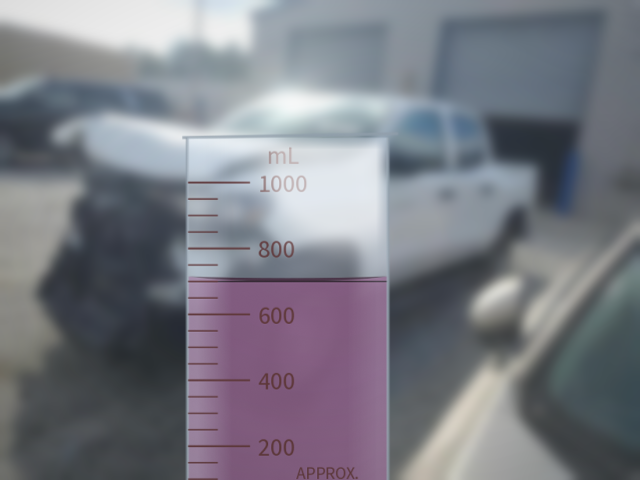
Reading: 700; mL
